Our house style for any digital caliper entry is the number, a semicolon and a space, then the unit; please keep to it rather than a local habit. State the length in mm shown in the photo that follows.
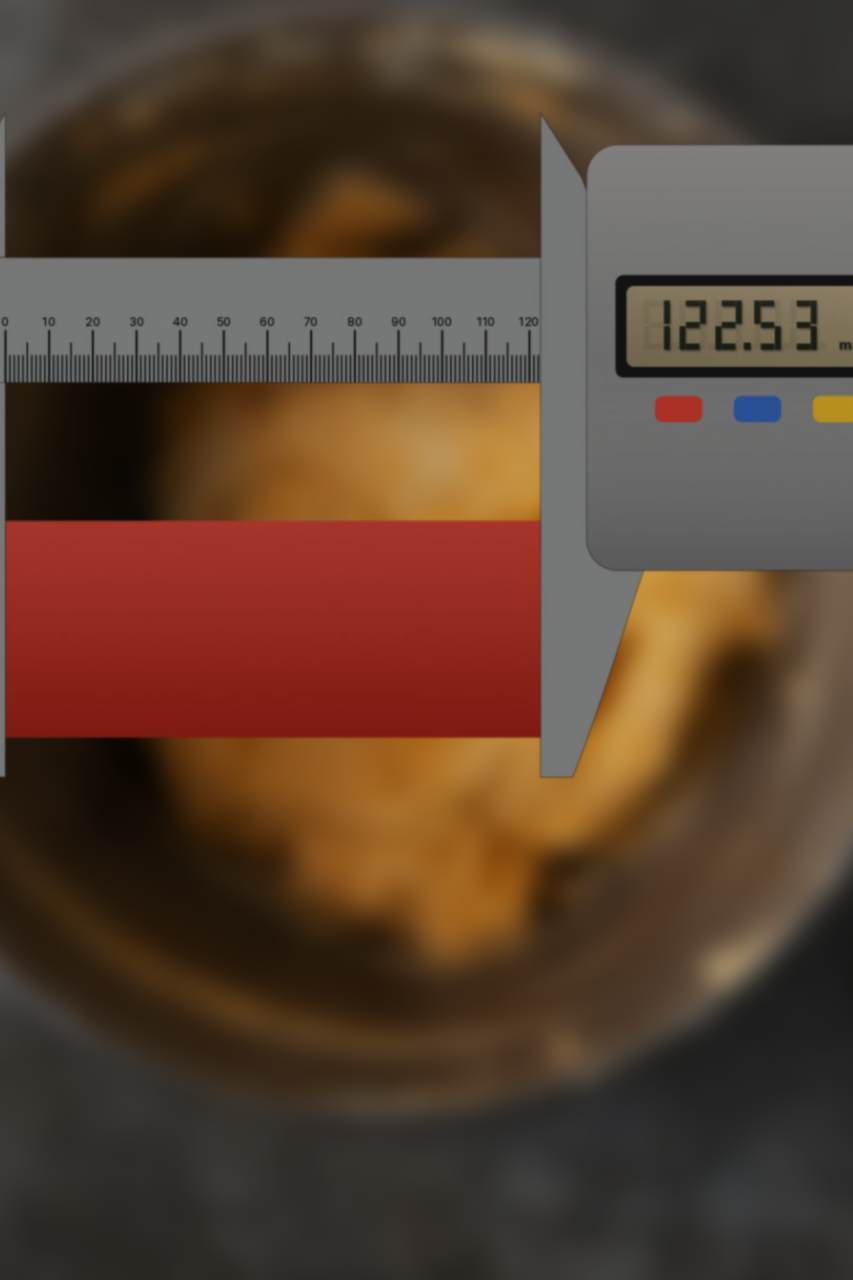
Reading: 122.53; mm
